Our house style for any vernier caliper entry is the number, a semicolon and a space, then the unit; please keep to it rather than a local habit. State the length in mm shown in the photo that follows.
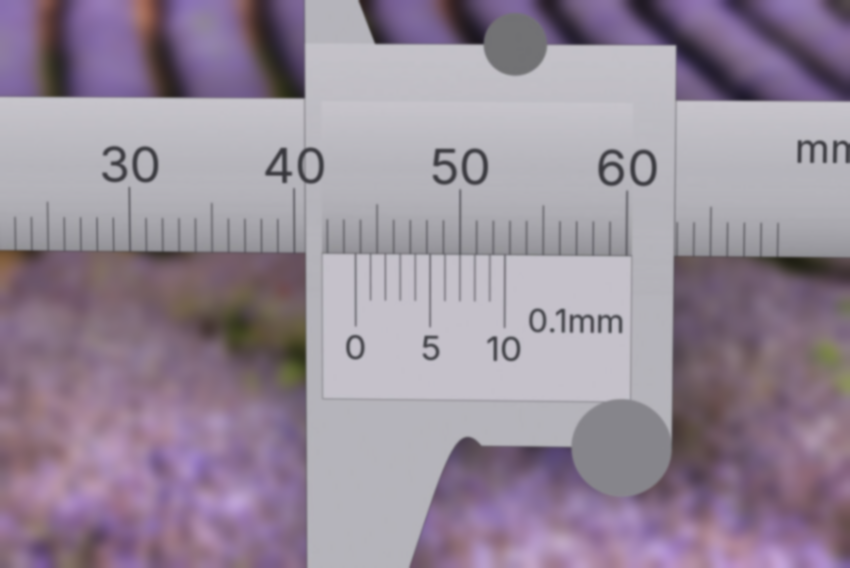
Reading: 43.7; mm
